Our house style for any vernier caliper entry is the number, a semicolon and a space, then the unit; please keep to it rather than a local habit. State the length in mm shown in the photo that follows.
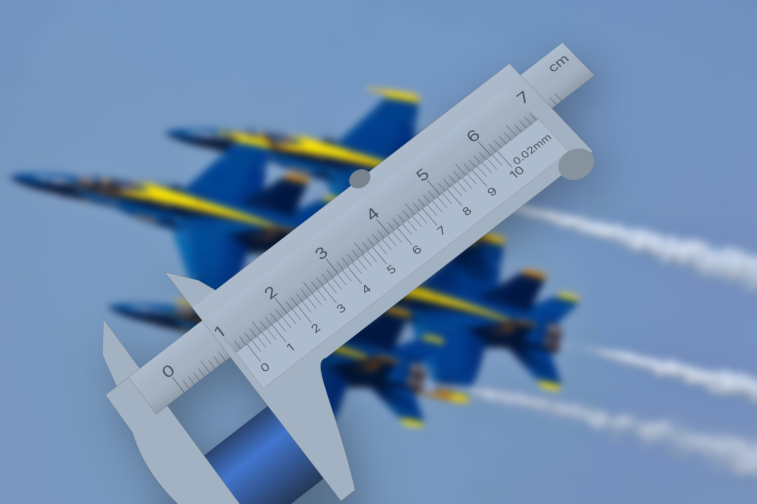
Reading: 12.2; mm
